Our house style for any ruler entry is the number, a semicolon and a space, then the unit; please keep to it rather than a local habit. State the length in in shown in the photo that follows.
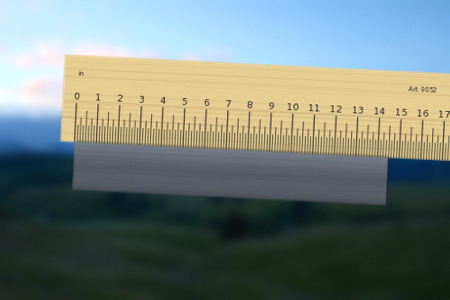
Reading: 14.5; in
